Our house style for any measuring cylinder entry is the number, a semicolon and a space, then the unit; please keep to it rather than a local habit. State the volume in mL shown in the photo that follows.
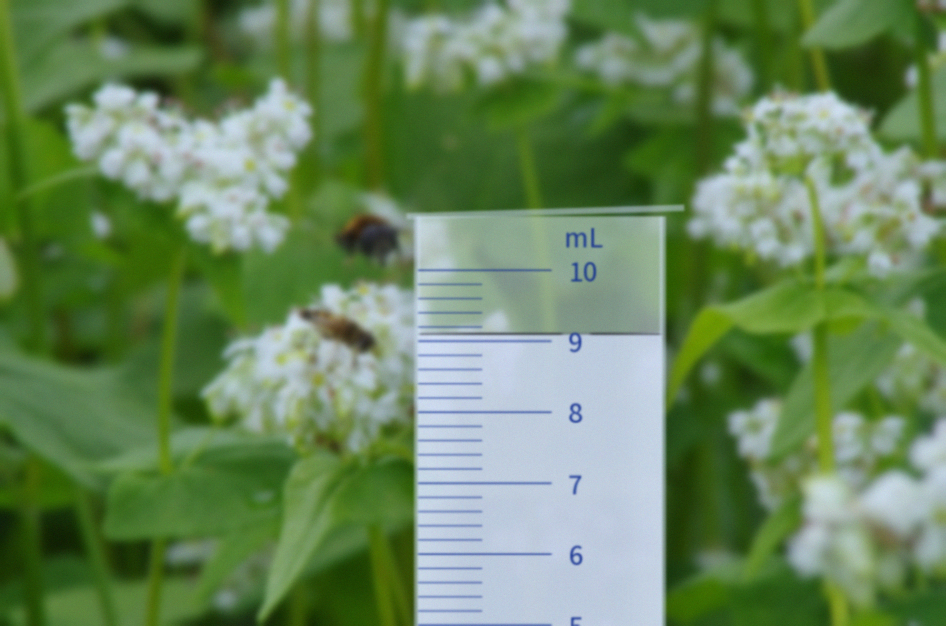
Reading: 9.1; mL
